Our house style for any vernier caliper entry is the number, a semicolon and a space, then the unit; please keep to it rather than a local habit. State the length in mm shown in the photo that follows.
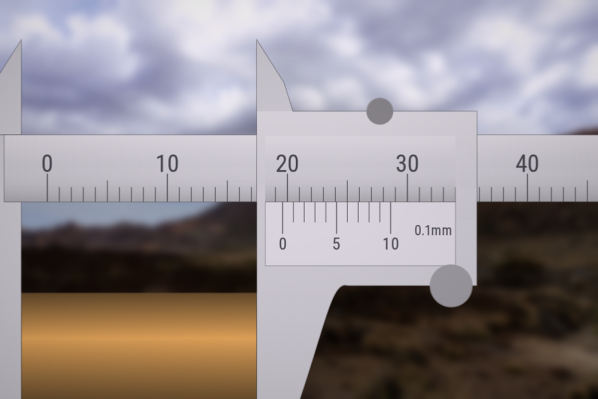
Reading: 19.6; mm
